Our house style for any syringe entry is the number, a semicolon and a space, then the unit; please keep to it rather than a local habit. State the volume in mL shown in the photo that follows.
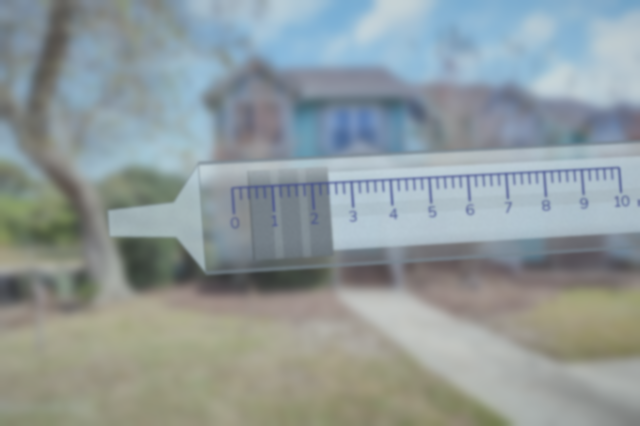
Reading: 0.4; mL
